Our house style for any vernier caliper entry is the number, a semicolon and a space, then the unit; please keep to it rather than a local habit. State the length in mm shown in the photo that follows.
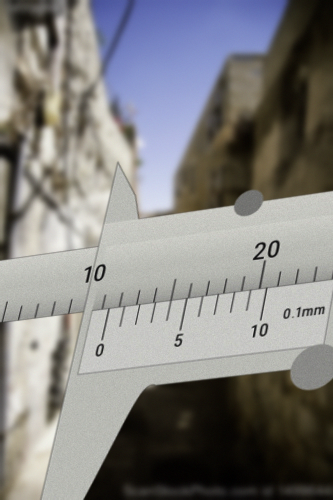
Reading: 11.4; mm
